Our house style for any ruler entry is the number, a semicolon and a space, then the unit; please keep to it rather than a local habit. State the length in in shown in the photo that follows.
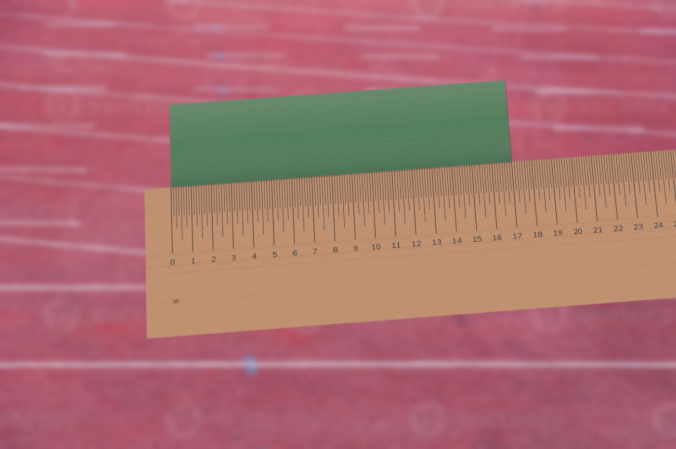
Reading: 17; in
